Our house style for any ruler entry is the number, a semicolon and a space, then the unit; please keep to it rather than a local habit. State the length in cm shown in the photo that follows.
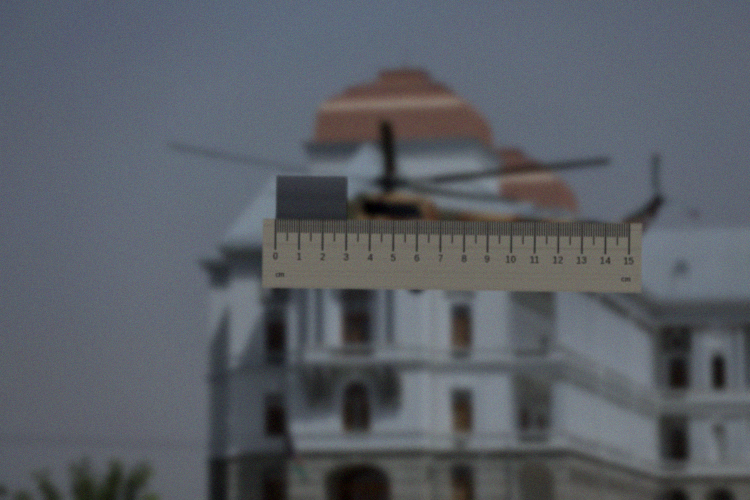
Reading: 3; cm
